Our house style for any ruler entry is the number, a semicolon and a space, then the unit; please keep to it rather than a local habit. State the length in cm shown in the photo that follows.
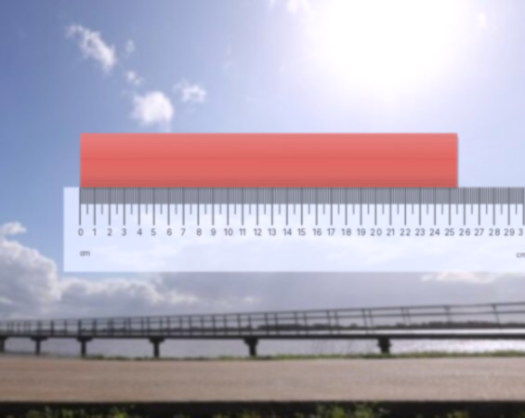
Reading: 25.5; cm
